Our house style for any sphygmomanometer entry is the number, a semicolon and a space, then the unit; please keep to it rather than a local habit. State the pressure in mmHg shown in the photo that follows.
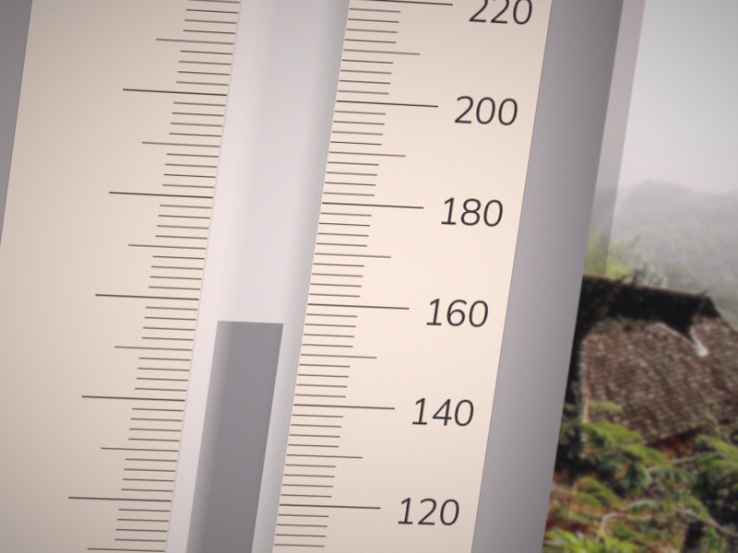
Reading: 156; mmHg
